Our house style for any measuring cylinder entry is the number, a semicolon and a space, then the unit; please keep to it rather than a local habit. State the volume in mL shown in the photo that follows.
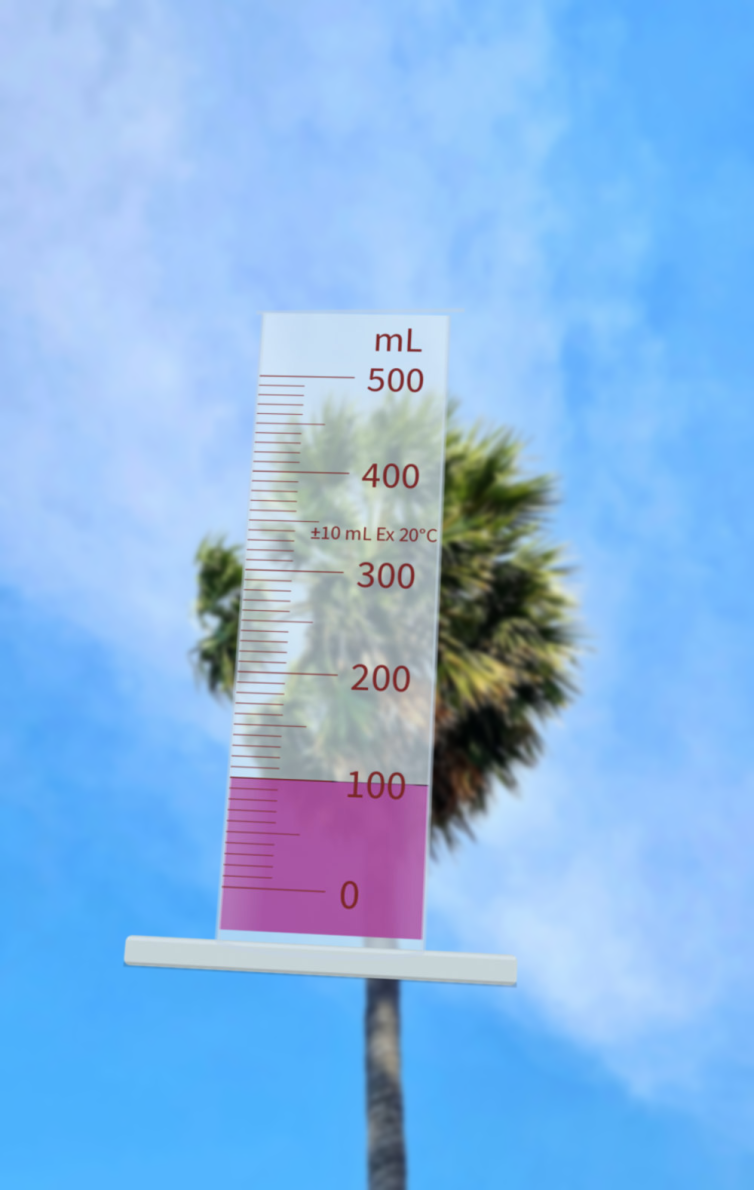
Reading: 100; mL
